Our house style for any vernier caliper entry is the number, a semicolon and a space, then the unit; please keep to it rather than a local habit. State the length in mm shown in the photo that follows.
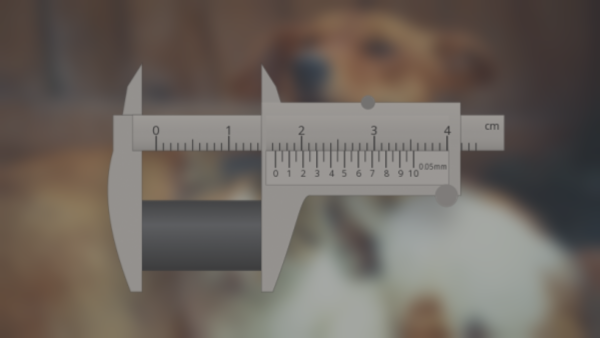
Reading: 16.4; mm
